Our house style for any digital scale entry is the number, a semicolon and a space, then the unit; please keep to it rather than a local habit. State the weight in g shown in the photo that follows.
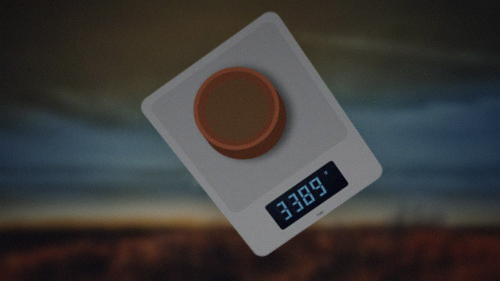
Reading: 3389; g
